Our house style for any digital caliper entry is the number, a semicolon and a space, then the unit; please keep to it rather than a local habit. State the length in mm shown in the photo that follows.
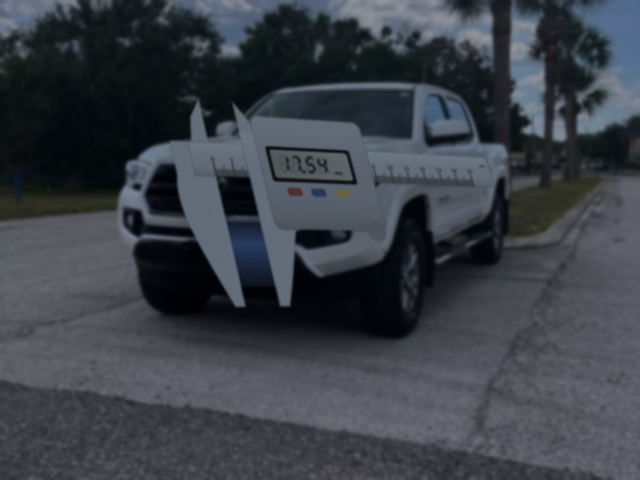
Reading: 17.54; mm
